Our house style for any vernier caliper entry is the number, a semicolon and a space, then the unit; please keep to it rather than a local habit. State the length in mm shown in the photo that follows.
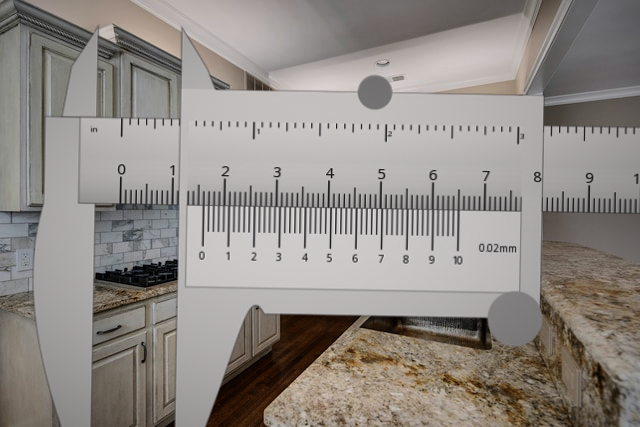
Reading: 16.0; mm
